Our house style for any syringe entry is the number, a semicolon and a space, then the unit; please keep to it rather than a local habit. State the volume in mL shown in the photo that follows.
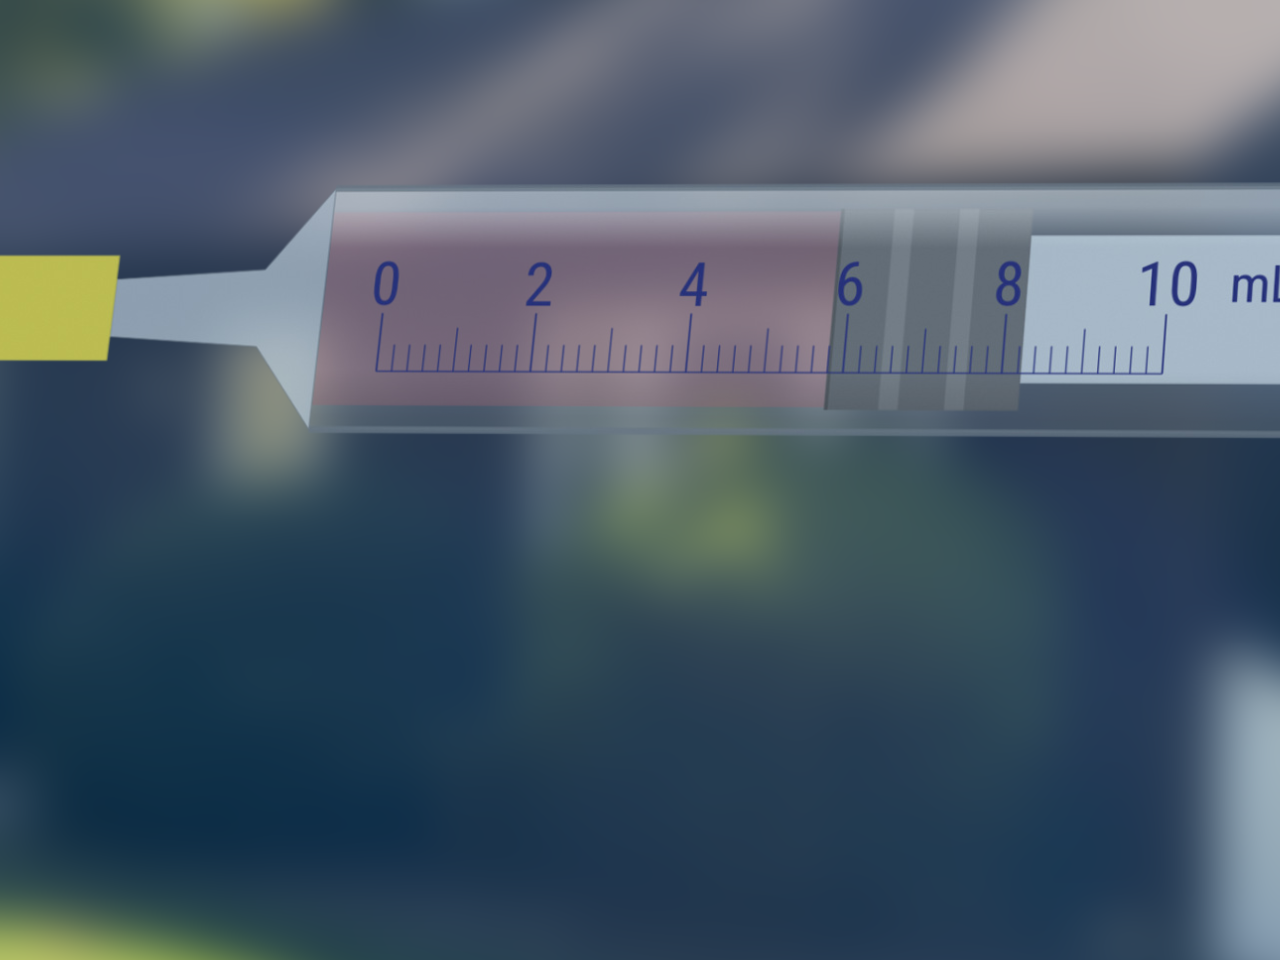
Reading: 5.8; mL
